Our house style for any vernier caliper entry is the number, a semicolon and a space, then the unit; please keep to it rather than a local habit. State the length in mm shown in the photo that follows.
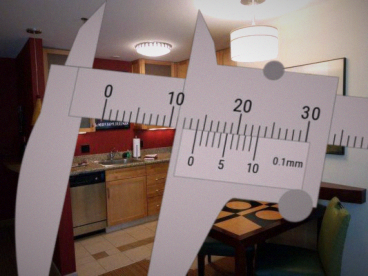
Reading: 14.0; mm
